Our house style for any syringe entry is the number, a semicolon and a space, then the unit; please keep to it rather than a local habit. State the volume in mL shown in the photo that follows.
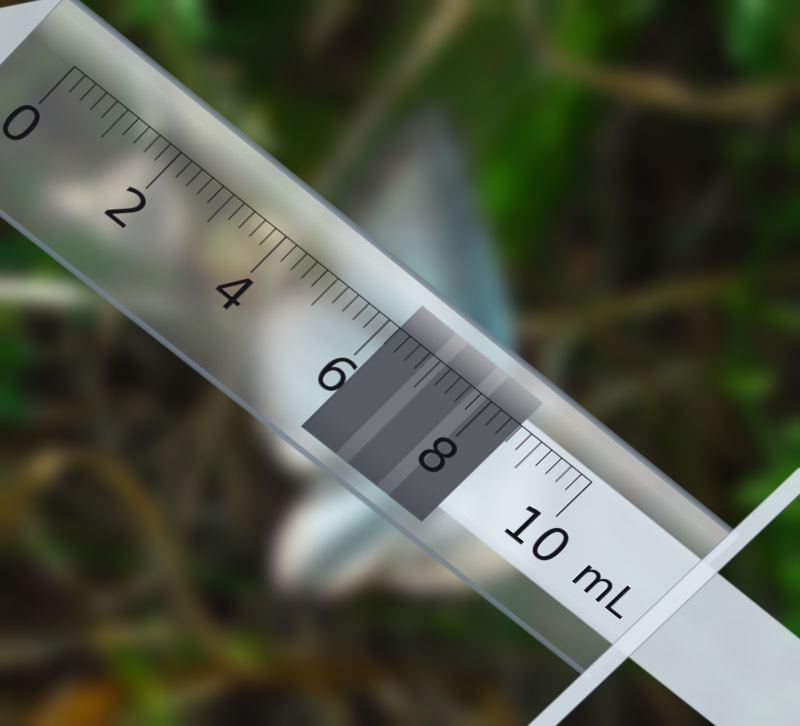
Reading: 6.2; mL
